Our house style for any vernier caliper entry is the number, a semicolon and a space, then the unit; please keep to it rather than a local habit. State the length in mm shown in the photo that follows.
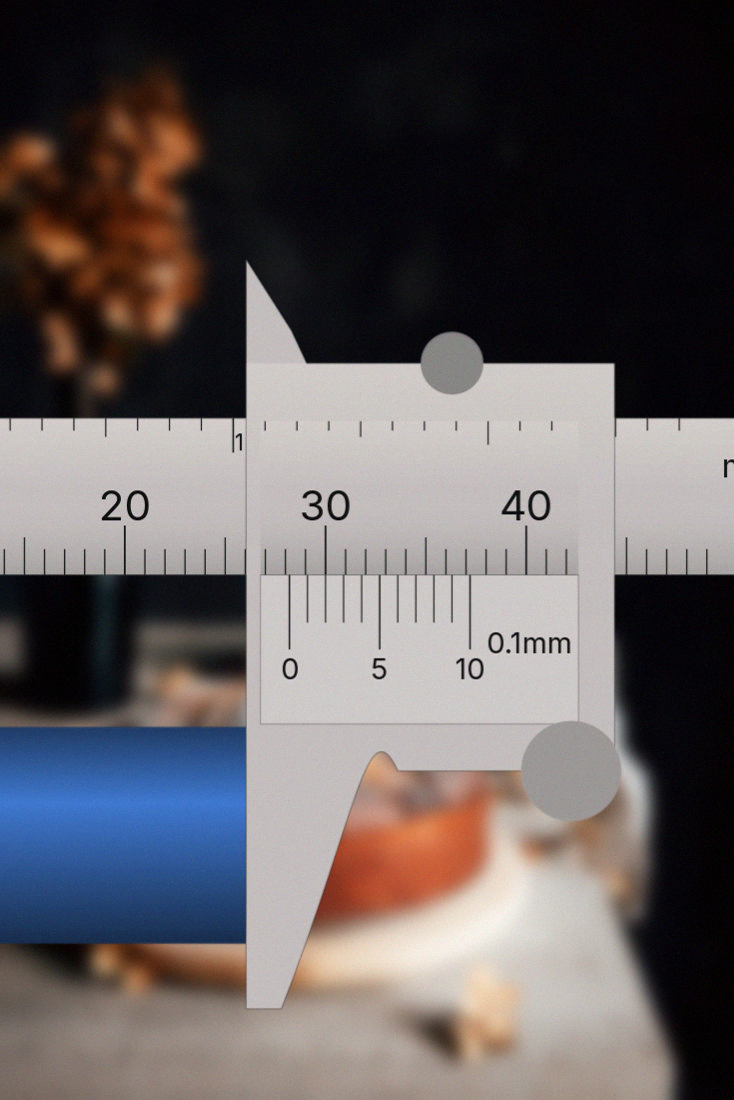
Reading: 28.2; mm
